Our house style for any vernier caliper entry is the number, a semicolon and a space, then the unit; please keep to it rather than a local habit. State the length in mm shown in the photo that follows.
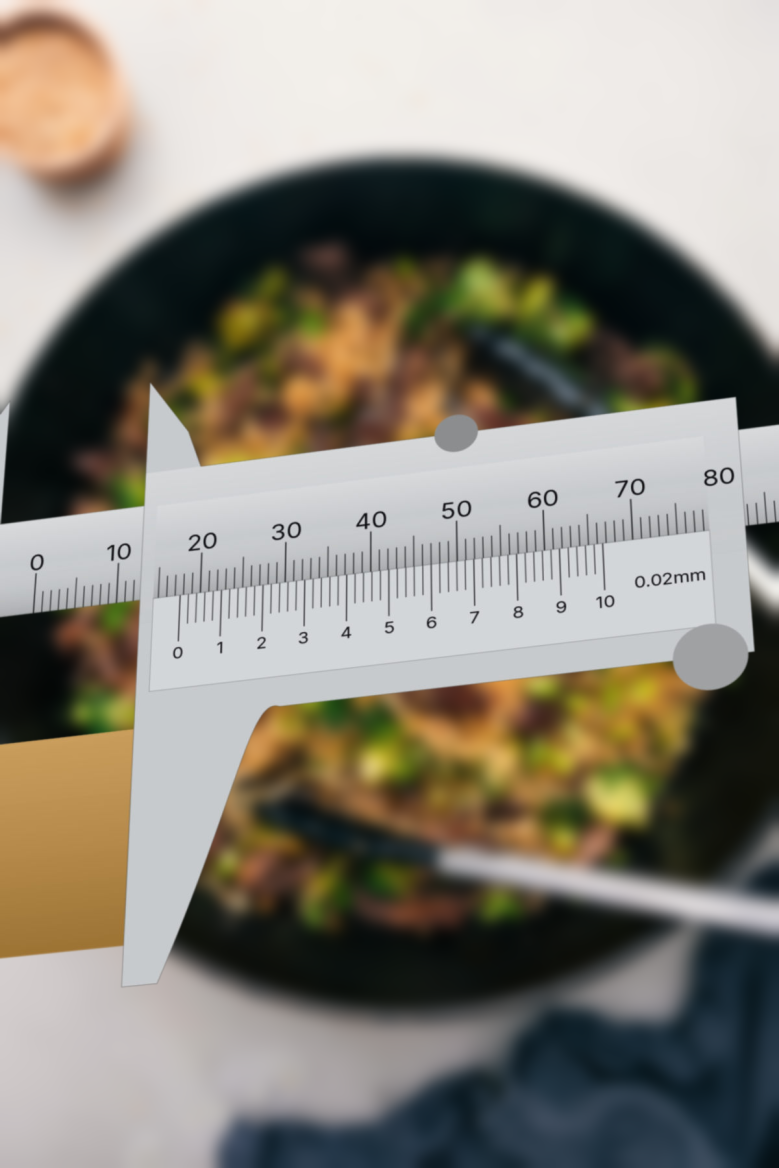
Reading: 17.6; mm
